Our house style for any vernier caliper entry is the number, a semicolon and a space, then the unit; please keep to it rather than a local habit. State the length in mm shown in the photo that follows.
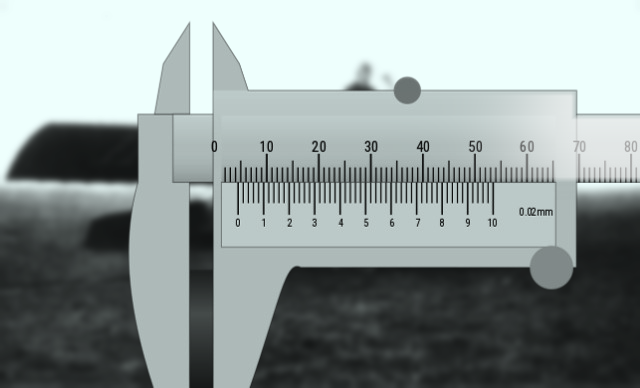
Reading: 4.5; mm
